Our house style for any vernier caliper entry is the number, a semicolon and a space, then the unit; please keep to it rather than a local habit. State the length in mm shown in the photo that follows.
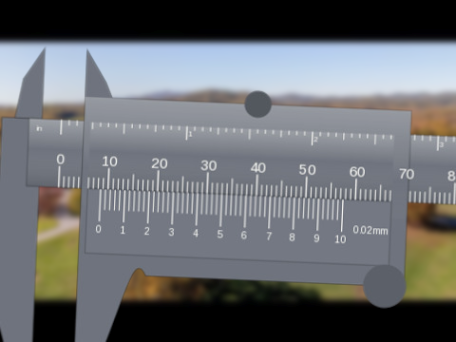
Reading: 8.5; mm
